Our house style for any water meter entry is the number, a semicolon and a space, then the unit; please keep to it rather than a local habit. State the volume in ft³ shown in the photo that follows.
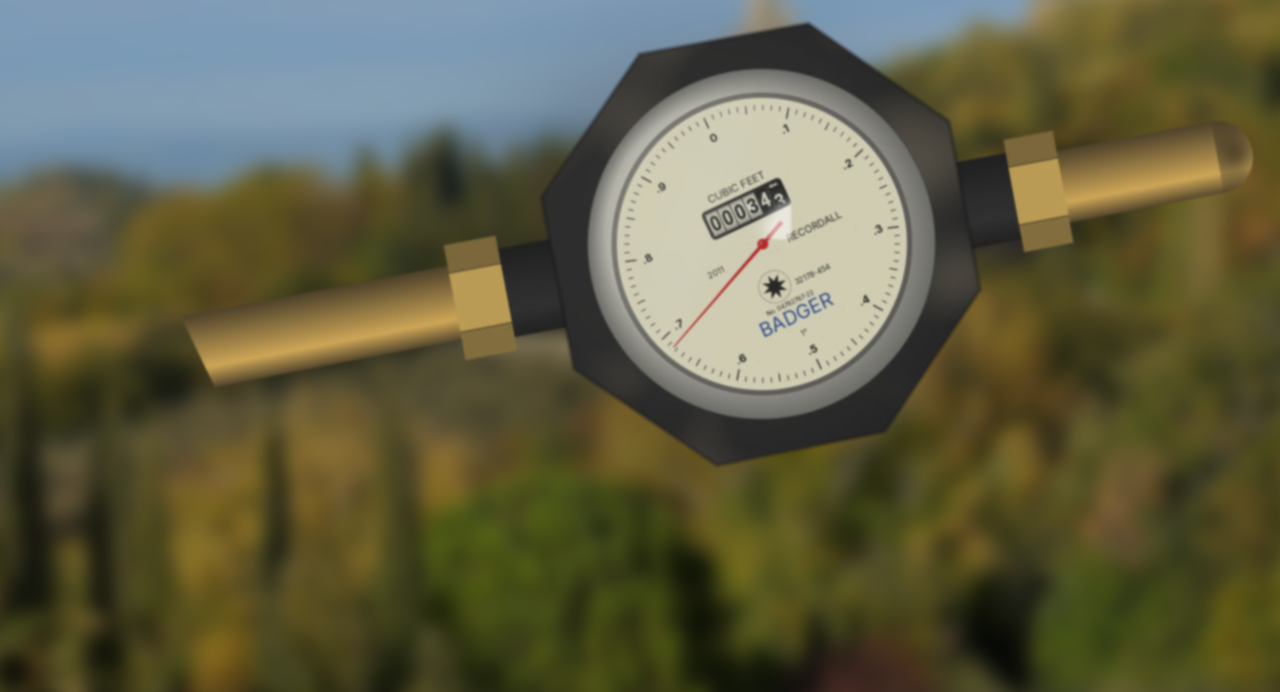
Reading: 342.68; ft³
